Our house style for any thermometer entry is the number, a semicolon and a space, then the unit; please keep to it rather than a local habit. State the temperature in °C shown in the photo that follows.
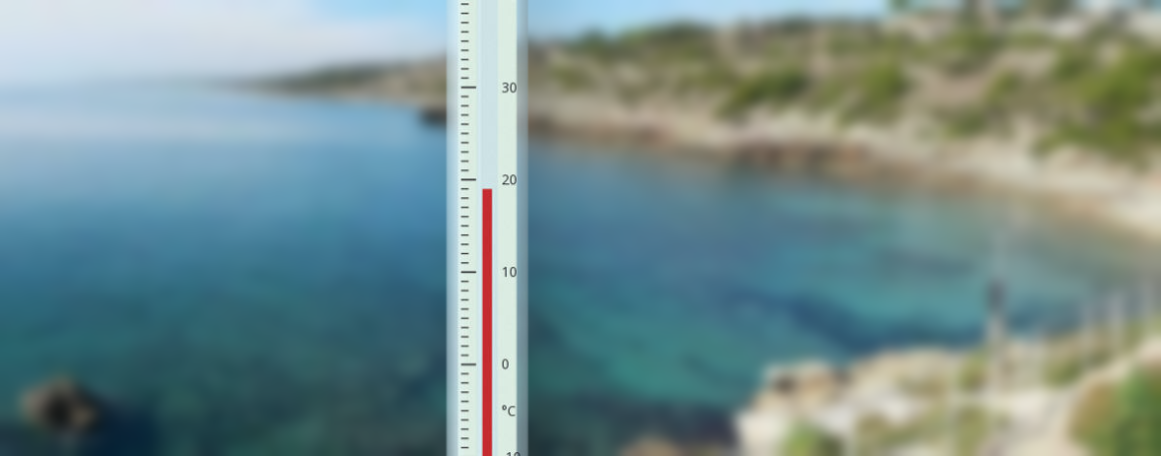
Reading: 19; °C
